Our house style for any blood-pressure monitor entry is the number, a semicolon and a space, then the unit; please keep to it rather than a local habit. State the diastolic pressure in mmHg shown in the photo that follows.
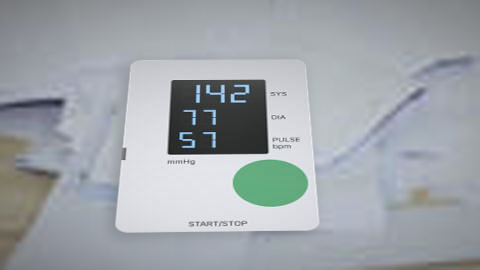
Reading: 77; mmHg
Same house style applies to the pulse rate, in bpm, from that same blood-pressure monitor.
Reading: 57; bpm
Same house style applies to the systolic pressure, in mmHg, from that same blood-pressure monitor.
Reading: 142; mmHg
